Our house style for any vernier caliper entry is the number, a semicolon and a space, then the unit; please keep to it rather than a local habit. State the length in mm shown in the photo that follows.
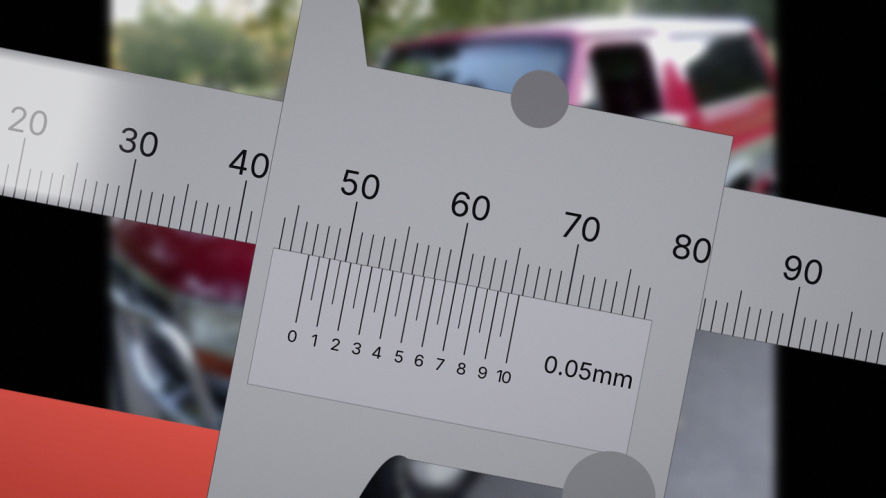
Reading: 46.7; mm
